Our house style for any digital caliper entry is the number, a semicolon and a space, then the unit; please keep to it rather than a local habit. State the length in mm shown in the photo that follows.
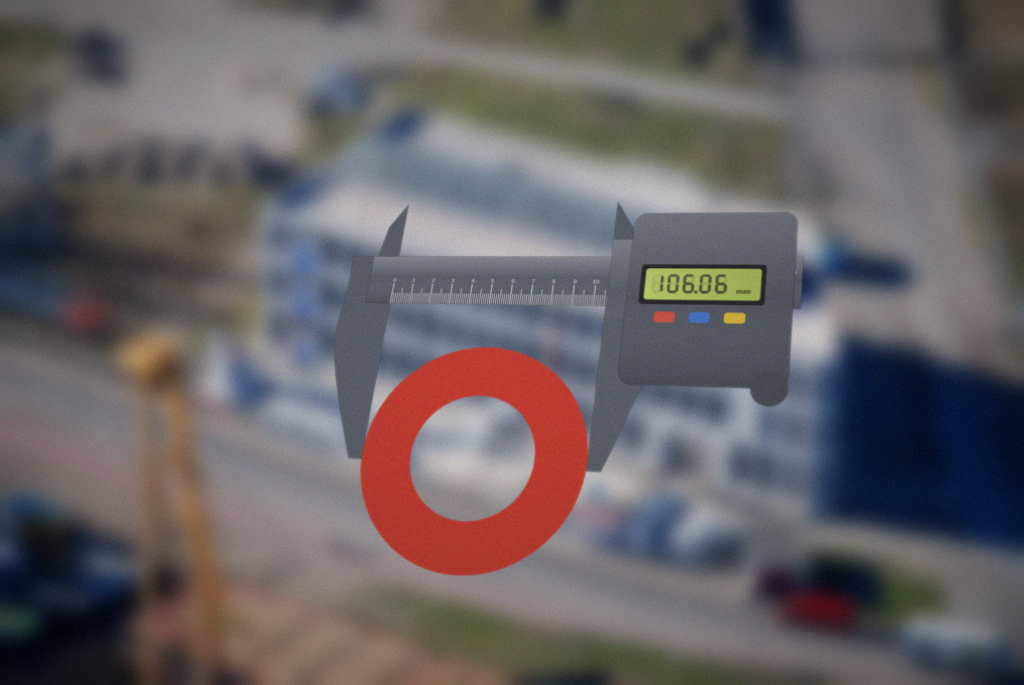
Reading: 106.06; mm
